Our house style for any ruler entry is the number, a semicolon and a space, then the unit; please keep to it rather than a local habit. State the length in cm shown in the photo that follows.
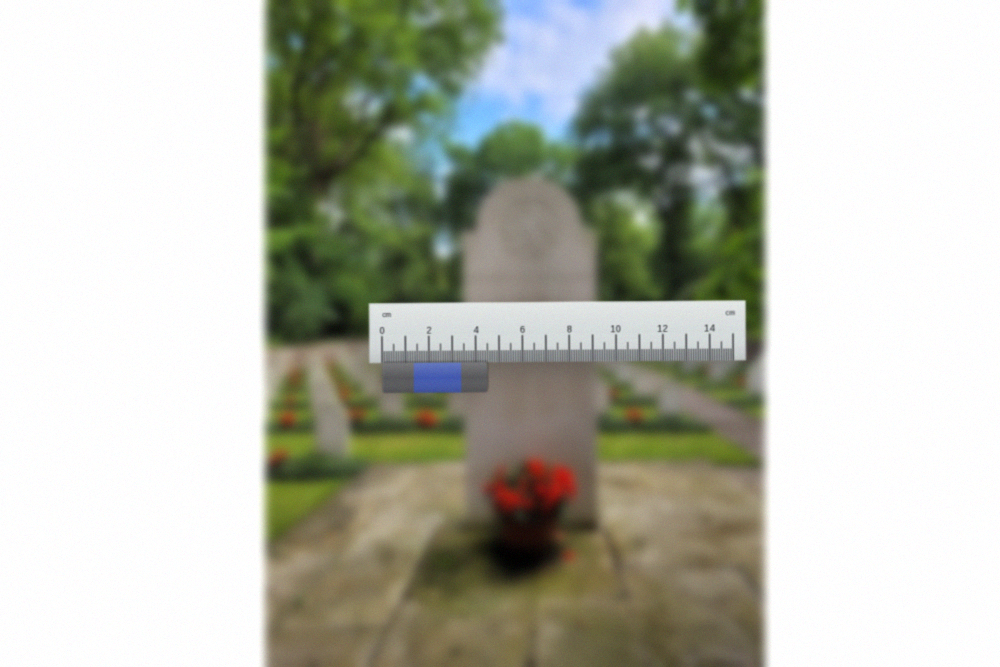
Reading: 4.5; cm
